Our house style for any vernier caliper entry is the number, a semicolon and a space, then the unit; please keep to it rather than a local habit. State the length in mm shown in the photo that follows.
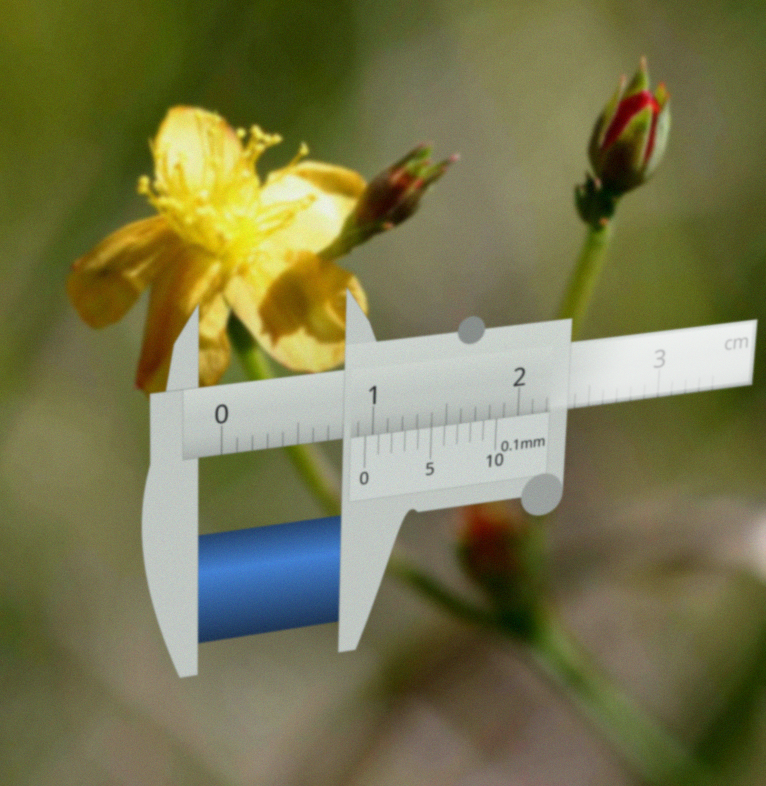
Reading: 9.5; mm
